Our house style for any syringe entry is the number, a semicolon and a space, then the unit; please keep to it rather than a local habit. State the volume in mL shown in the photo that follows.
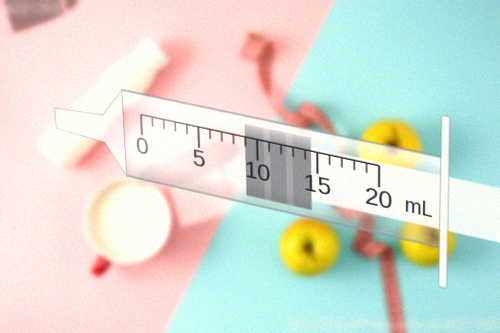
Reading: 9; mL
